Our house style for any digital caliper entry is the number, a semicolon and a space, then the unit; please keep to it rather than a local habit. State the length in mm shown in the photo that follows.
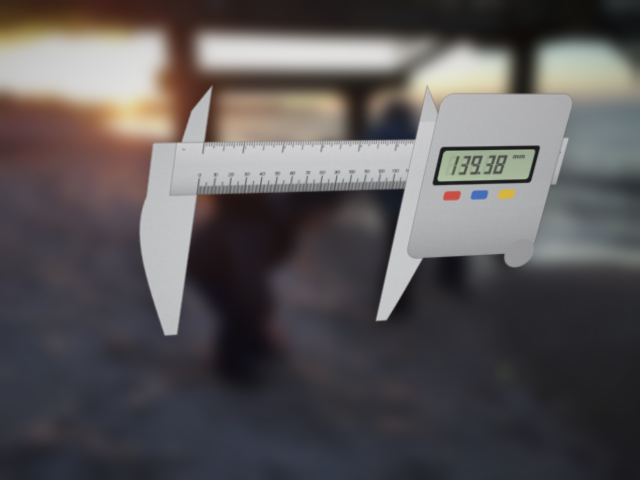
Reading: 139.38; mm
